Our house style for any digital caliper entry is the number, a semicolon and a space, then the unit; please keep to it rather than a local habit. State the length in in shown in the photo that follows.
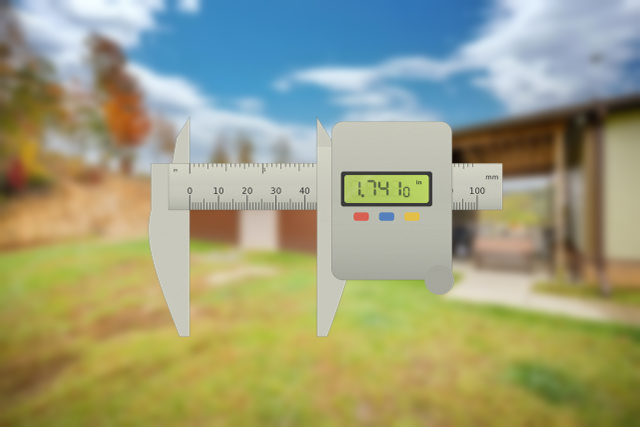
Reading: 1.7410; in
